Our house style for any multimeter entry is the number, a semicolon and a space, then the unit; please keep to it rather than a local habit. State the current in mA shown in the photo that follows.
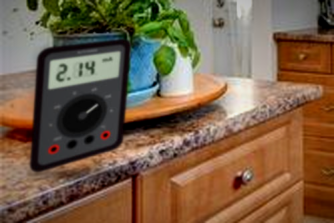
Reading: 2.14; mA
